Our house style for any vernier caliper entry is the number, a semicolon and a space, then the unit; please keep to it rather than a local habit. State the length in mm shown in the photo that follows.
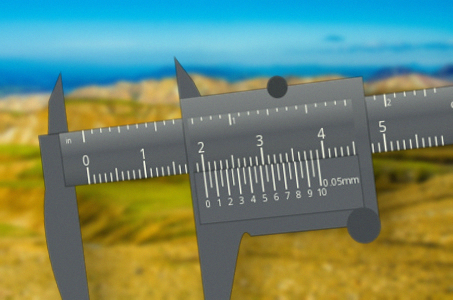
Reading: 20.0; mm
